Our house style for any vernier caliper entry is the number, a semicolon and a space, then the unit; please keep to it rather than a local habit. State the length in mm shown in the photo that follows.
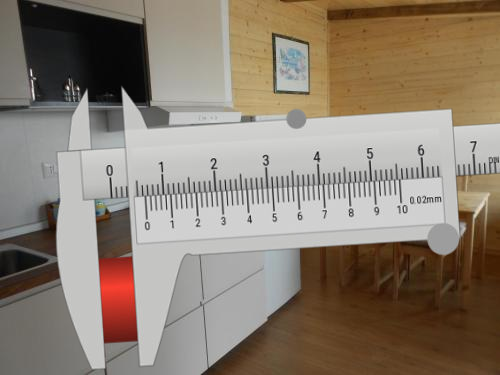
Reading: 6.5; mm
